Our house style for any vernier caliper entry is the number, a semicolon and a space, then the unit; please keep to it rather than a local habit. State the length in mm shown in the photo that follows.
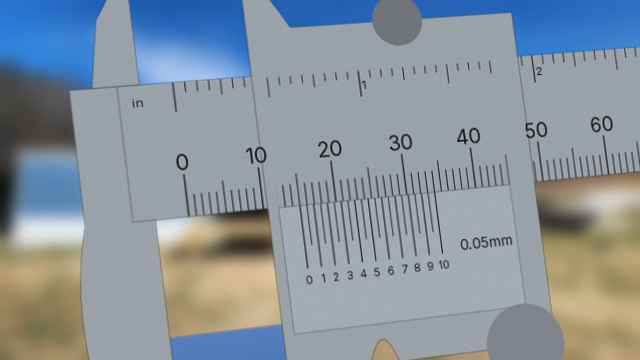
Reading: 15.0; mm
